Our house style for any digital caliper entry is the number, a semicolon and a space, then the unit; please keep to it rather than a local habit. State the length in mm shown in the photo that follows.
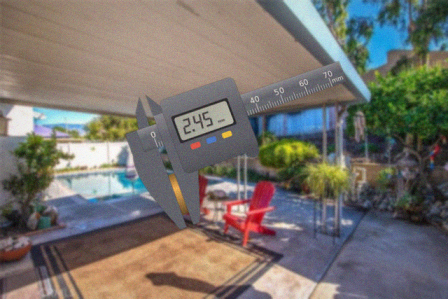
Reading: 2.45; mm
